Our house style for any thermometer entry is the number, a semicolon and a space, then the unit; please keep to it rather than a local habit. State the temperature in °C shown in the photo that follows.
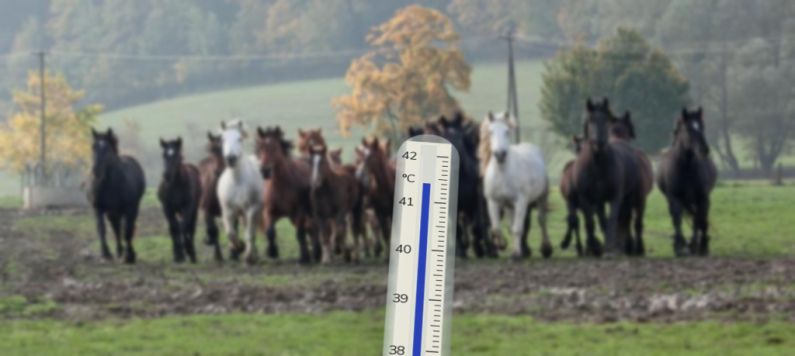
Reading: 41.4; °C
